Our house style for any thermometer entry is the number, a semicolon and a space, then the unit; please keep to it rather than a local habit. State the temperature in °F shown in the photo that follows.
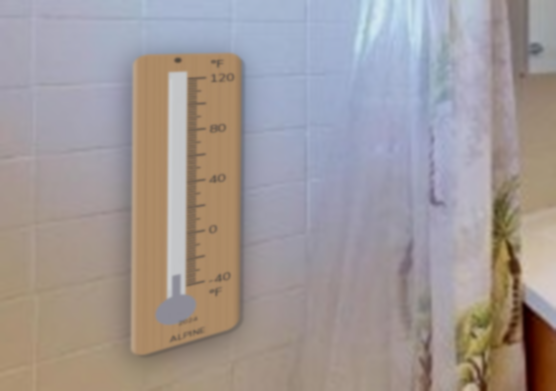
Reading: -30; °F
